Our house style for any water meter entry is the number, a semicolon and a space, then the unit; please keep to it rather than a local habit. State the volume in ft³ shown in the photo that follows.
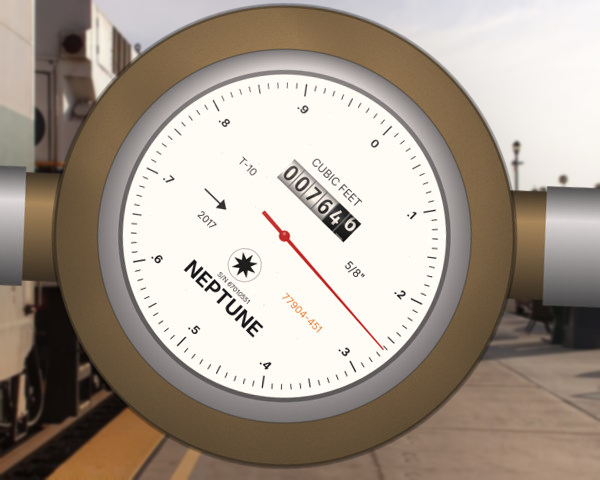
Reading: 7646.26; ft³
